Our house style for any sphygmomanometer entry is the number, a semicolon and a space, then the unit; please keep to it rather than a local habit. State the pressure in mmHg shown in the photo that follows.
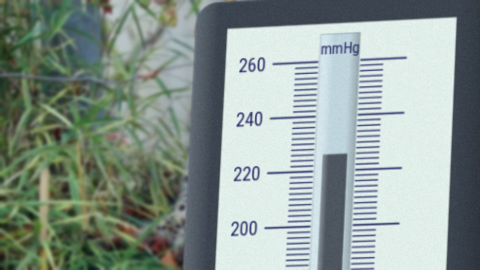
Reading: 226; mmHg
